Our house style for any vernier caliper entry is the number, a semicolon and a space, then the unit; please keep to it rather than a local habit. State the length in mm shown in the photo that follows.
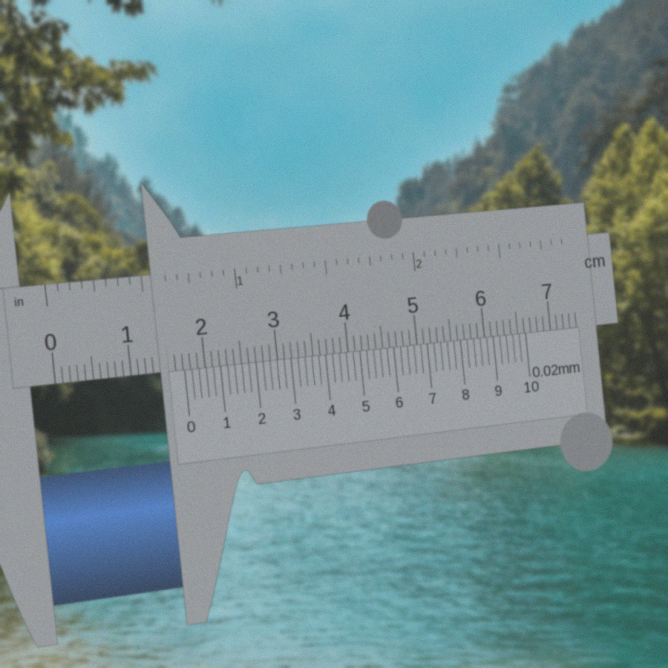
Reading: 17.2; mm
